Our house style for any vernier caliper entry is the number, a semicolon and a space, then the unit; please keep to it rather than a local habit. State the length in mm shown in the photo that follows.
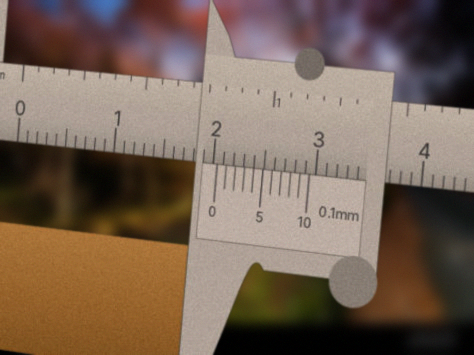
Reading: 20.4; mm
